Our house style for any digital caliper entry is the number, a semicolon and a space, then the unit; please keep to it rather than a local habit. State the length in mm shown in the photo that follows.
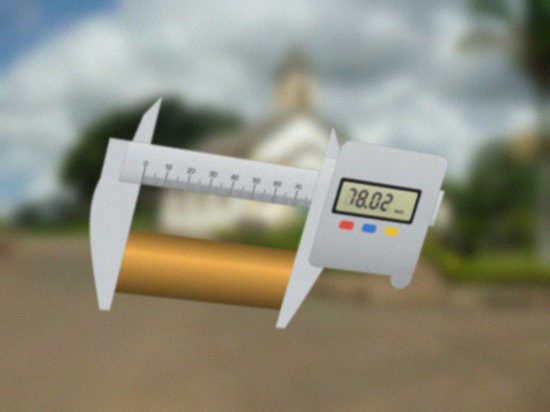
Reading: 78.02; mm
